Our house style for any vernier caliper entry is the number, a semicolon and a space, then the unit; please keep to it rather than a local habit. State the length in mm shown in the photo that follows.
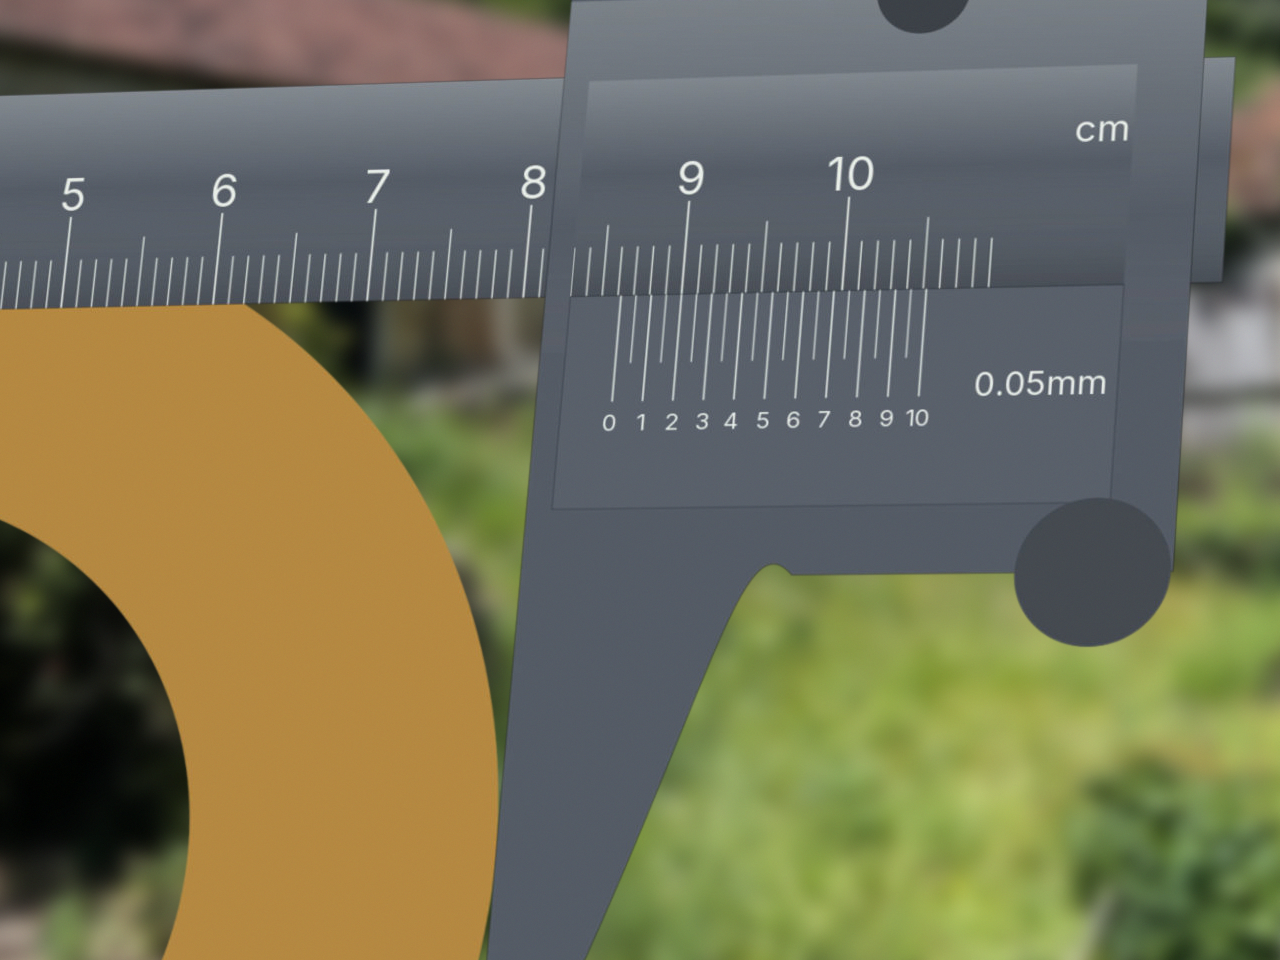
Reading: 86.2; mm
